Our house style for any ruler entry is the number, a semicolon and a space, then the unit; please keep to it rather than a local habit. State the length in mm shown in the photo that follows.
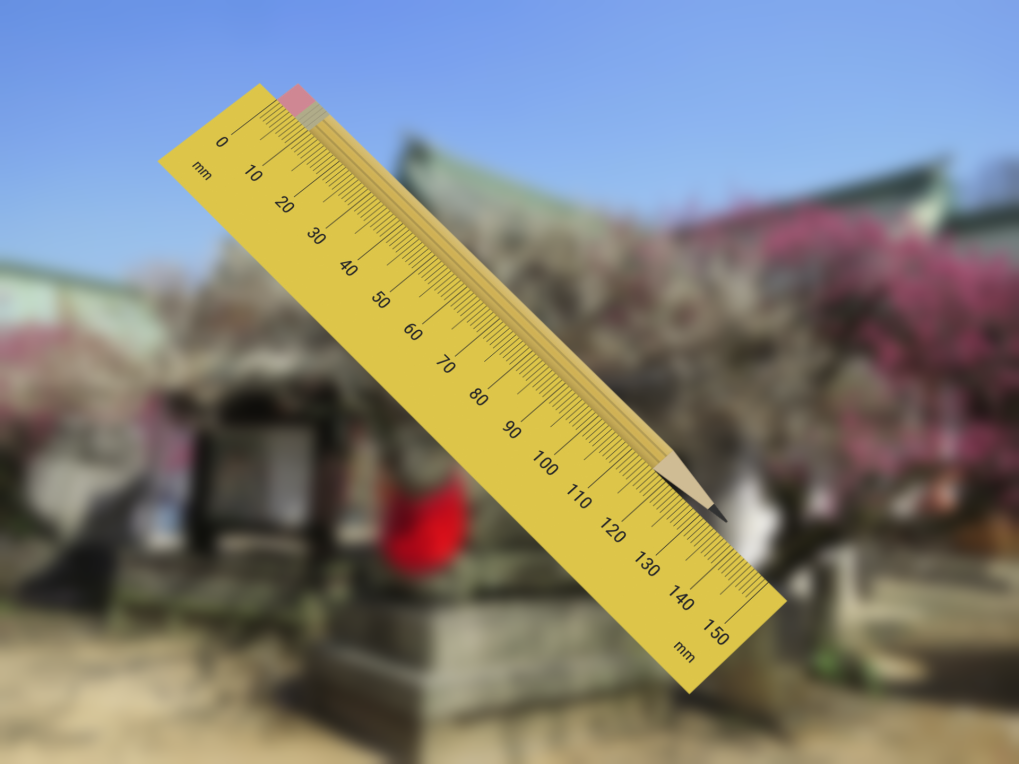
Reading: 135; mm
